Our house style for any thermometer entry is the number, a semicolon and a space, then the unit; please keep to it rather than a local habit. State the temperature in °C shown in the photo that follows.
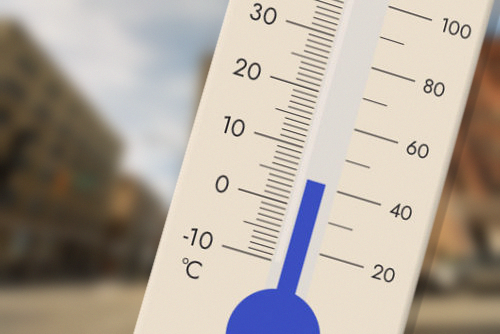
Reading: 5; °C
